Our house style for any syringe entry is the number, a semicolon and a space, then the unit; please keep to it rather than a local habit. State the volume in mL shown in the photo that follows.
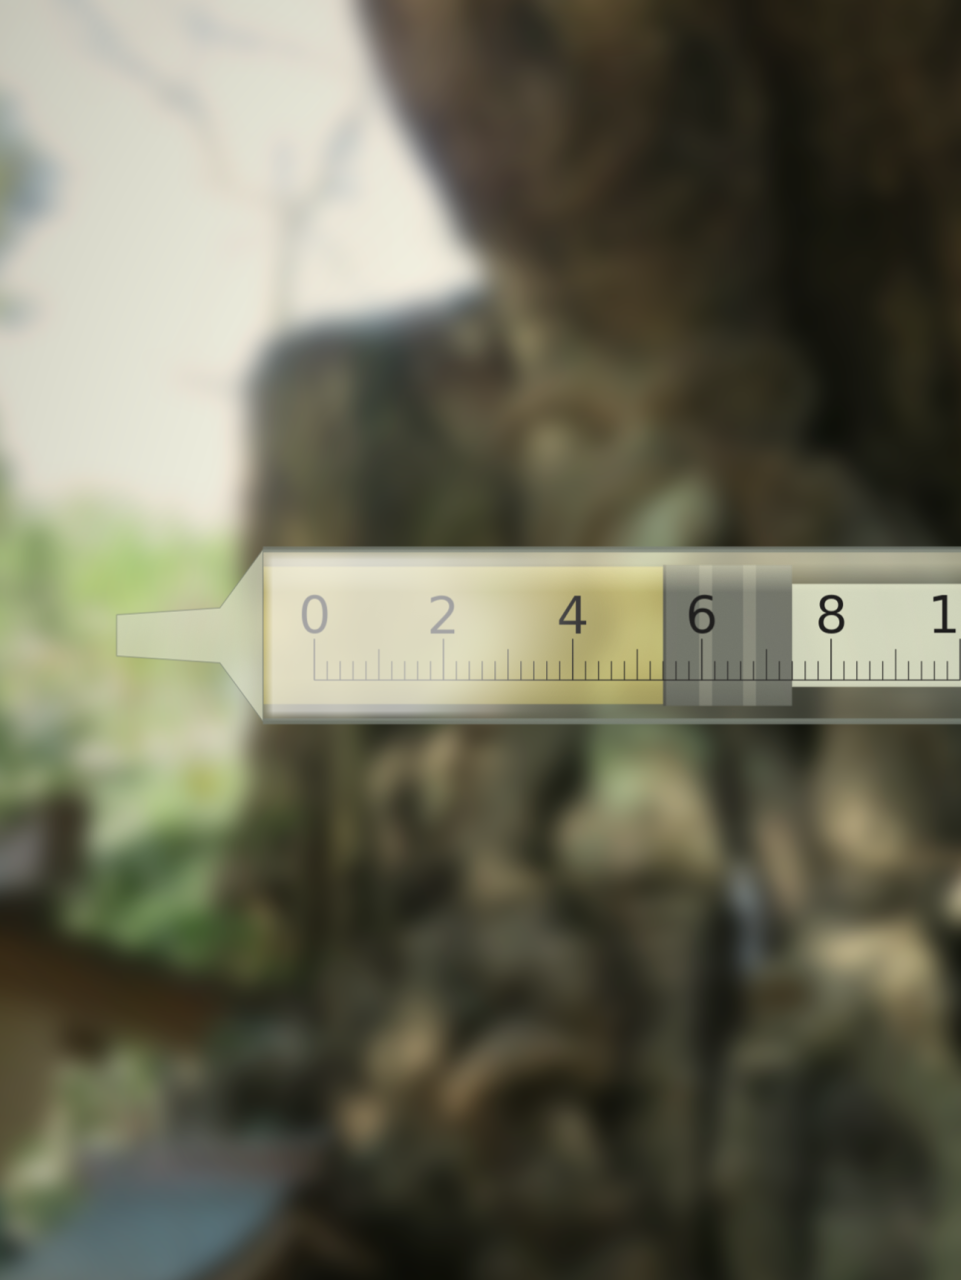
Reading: 5.4; mL
